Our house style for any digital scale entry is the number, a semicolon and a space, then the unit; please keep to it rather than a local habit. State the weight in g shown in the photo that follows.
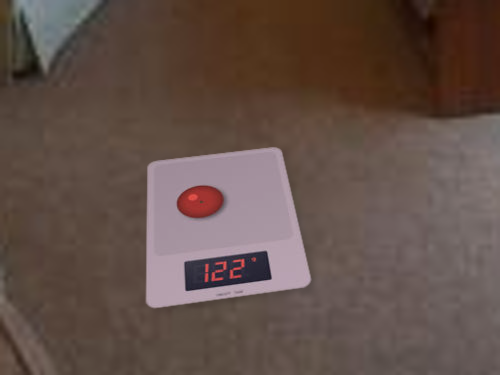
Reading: 122; g
